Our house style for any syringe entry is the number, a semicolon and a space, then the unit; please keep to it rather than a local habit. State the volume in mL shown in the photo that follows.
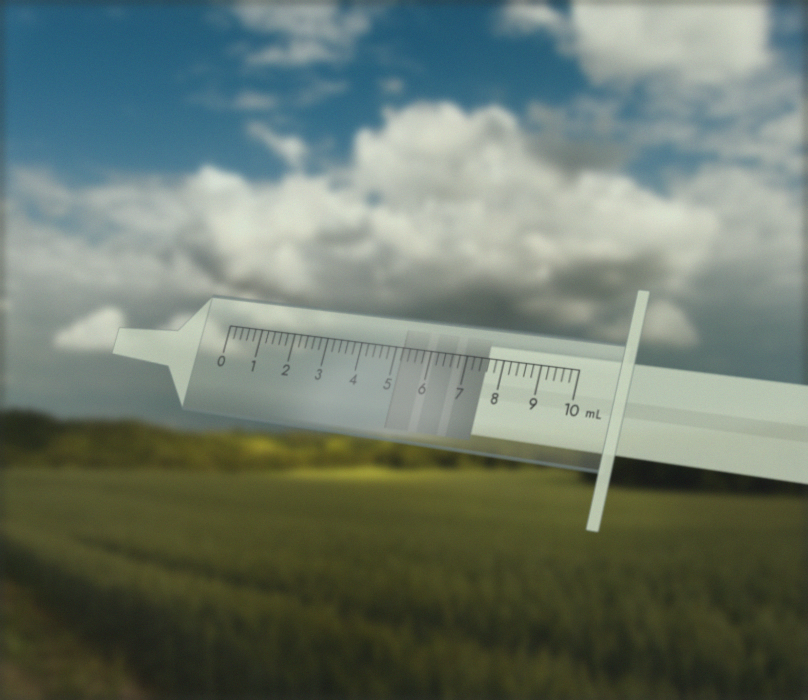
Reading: 5.2; mL
